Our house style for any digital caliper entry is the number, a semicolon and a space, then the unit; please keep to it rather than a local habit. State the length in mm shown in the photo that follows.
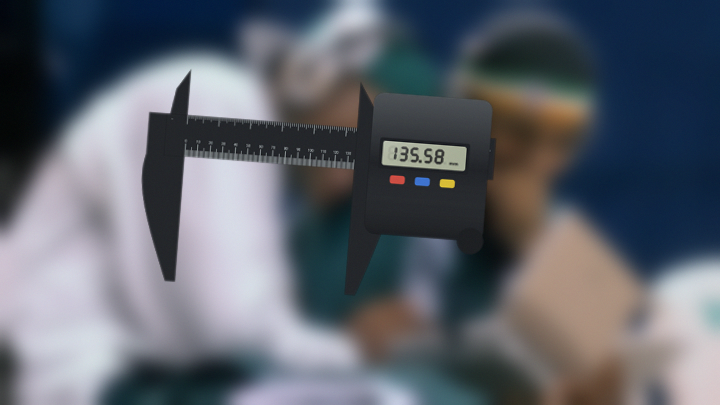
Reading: 135.58; mm
